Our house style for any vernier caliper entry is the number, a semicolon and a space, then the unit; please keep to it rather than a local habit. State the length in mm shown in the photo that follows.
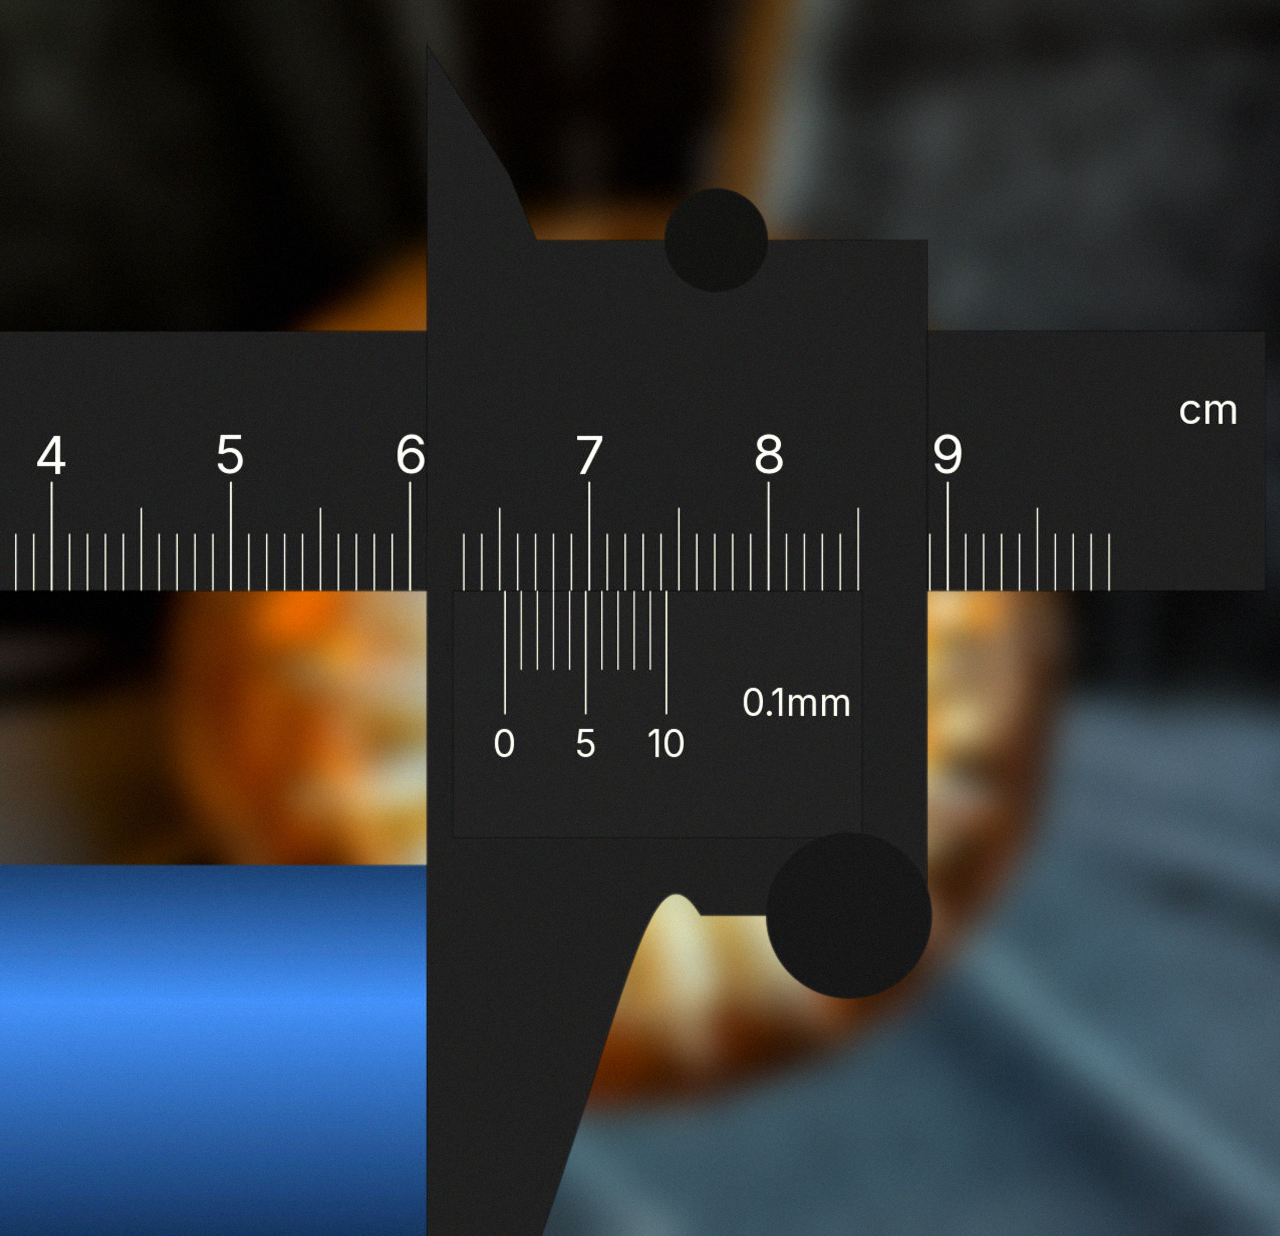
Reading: 65.3; mm
